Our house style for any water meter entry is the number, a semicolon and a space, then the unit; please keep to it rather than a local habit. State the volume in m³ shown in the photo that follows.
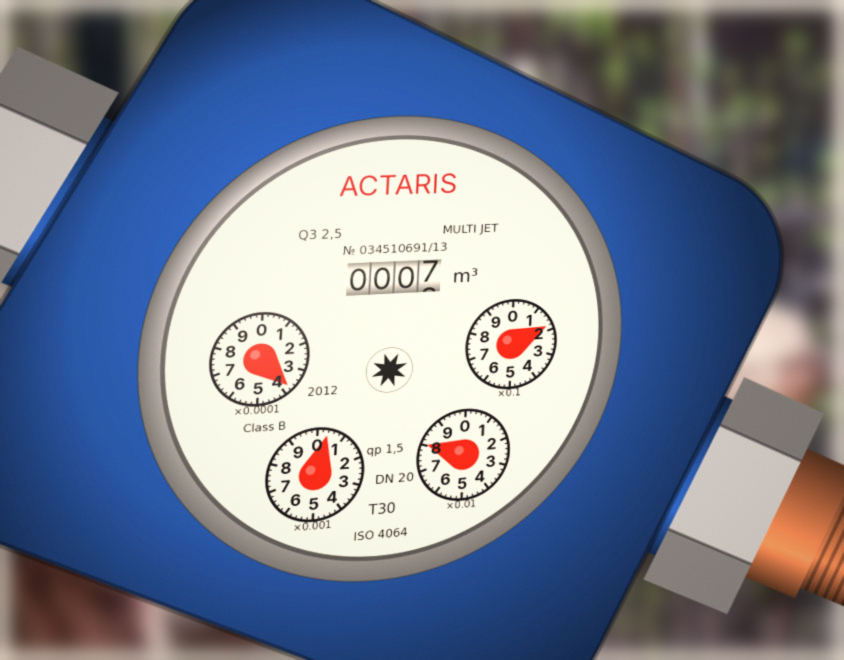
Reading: 7.1803; m³
